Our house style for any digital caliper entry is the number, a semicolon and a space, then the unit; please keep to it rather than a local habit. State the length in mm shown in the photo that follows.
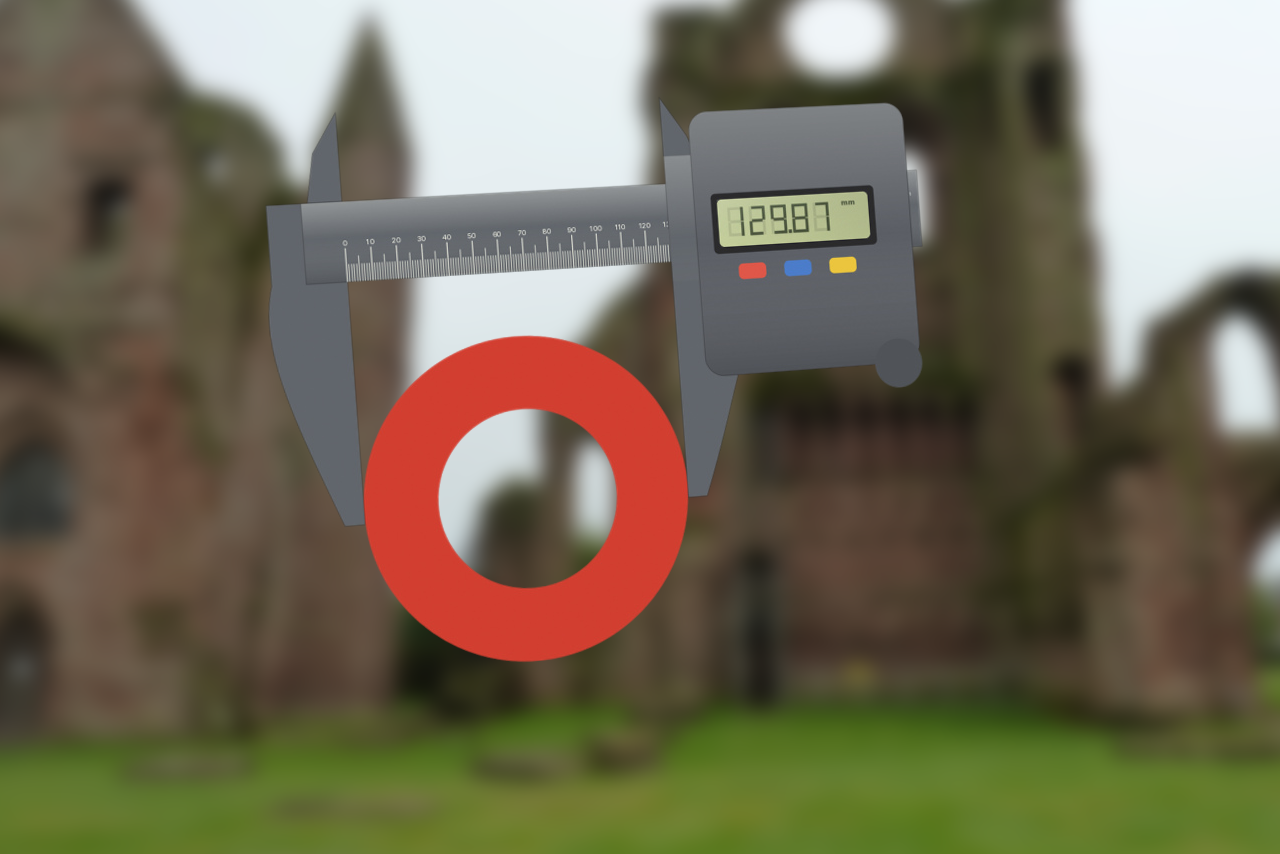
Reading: 129.87; mm
